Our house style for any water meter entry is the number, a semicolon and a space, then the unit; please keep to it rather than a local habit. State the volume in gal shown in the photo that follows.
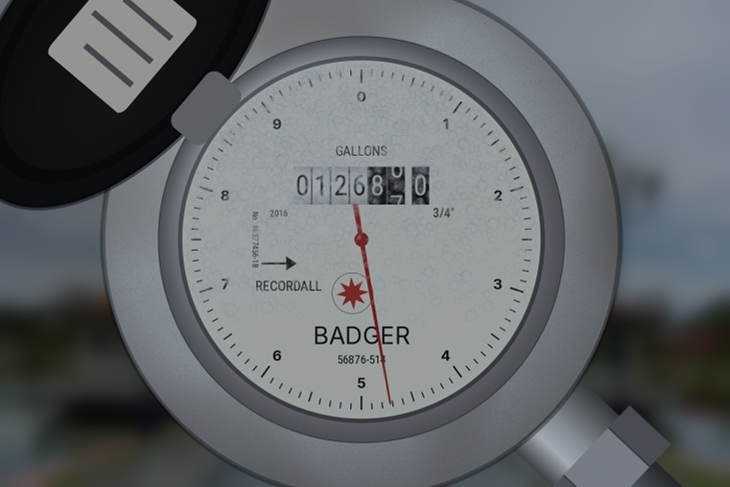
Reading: 126864.7; gal
